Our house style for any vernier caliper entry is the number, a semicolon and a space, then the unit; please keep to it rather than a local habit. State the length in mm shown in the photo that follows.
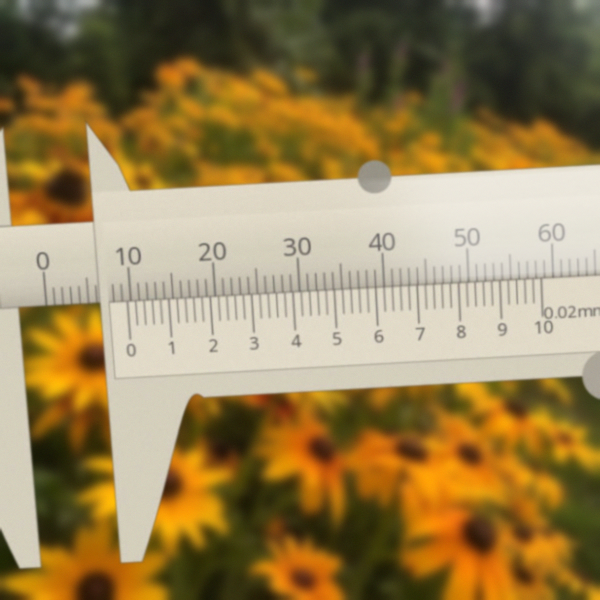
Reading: 9.6; mm
